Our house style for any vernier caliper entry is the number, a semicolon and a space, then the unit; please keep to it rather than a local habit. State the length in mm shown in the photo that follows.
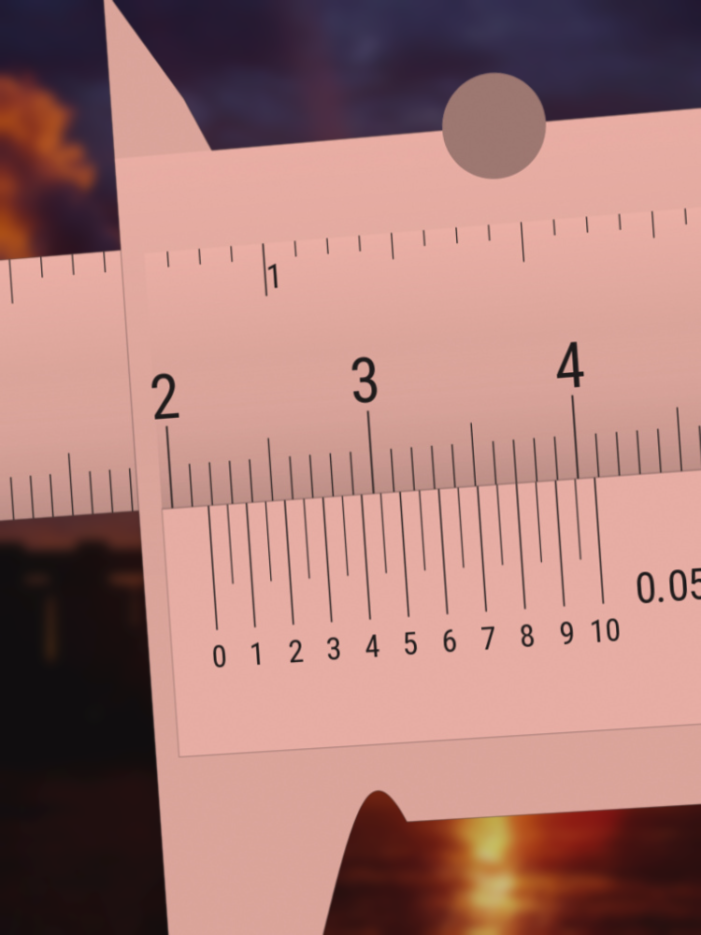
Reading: 21.8; mm
